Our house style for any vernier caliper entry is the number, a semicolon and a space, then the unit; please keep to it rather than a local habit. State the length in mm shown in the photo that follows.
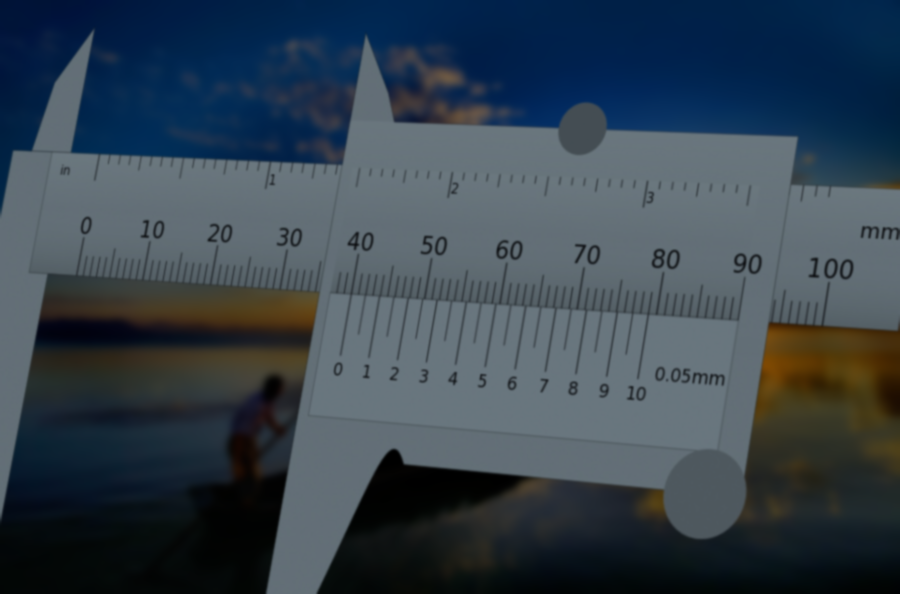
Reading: 40.0; mm
